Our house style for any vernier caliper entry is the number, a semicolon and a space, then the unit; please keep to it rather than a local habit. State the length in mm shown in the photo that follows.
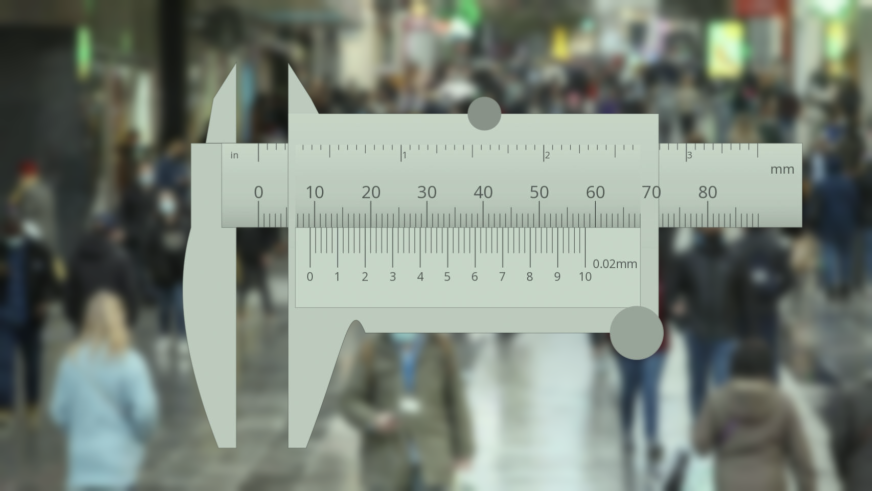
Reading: 9.2; mm
